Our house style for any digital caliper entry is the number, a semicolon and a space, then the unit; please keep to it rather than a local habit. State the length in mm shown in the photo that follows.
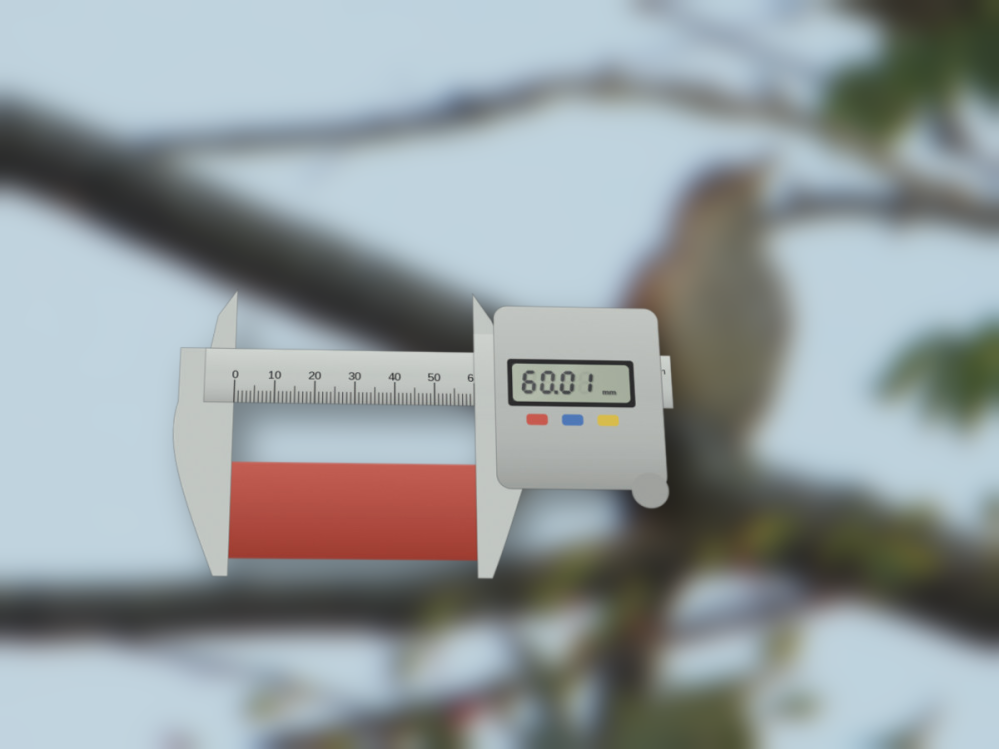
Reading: 60.01; mm
